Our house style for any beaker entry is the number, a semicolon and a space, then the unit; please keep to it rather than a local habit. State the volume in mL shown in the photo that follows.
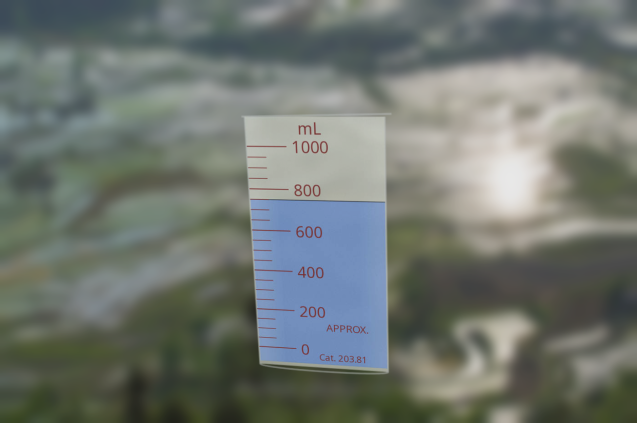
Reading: 750; mL
